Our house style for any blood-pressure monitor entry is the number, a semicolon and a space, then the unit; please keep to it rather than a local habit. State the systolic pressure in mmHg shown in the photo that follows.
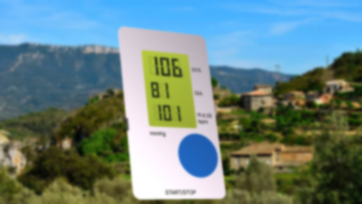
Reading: 106; mmHg
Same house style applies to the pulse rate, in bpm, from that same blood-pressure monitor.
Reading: 101; bpm
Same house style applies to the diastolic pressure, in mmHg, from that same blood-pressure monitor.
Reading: 81; mmHg
